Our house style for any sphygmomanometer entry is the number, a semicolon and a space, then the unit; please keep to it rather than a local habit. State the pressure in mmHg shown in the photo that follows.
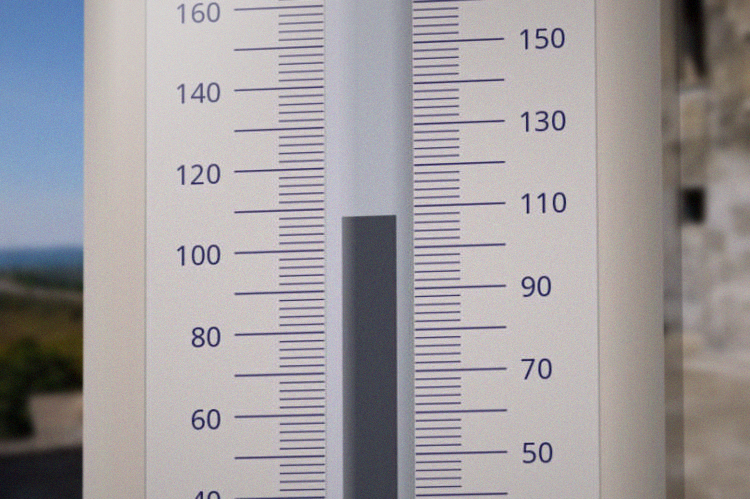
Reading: 108; mmHg
